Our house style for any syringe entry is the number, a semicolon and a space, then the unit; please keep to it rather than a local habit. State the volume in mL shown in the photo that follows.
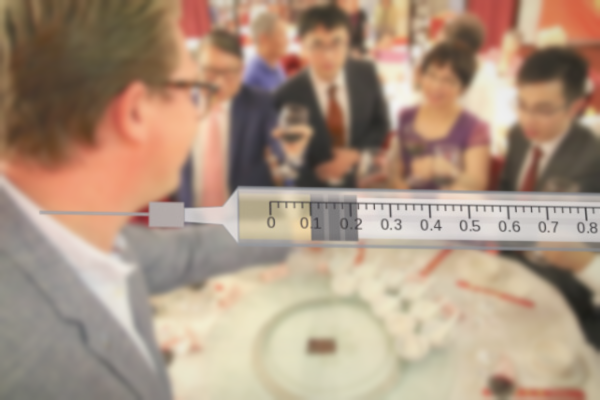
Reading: 0.1; mL
